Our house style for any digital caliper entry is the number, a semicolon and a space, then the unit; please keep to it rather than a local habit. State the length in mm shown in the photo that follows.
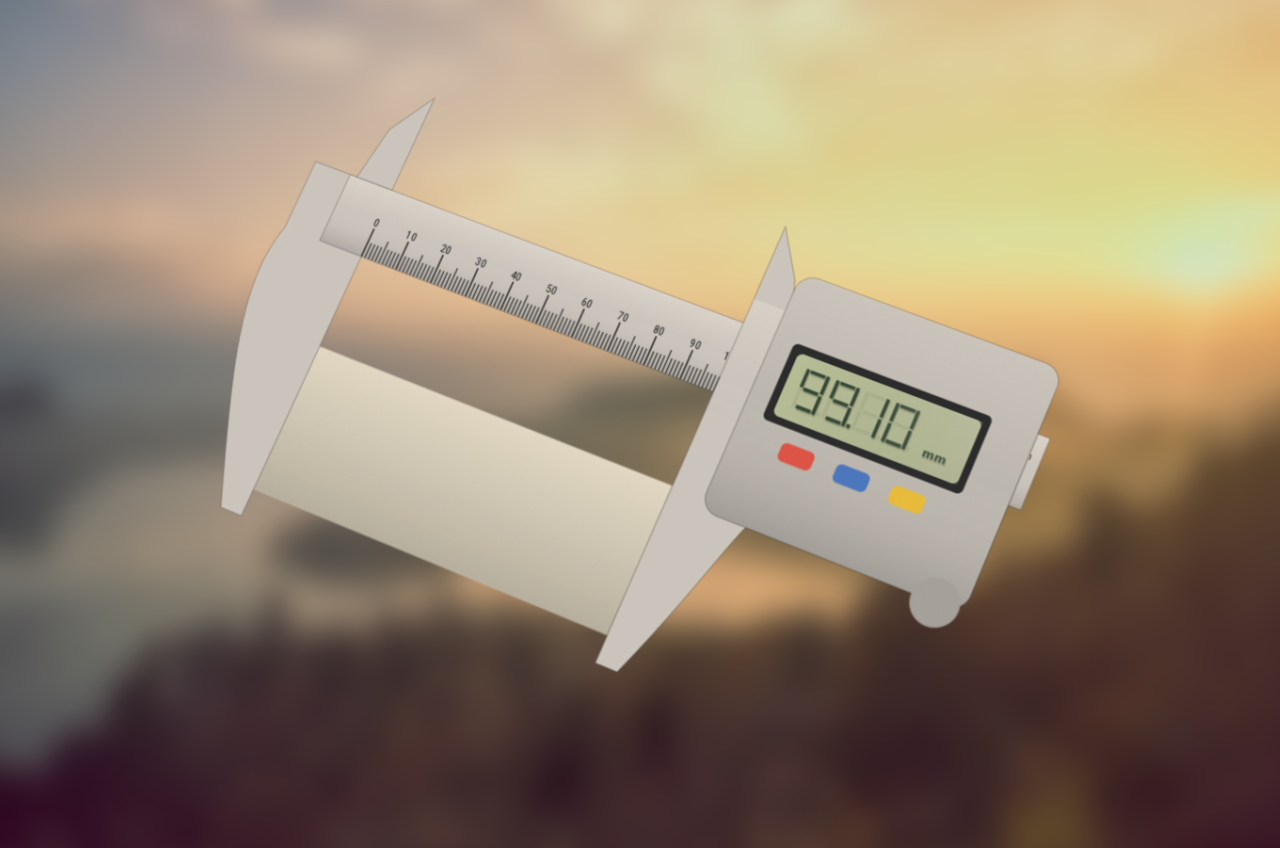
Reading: 99.10; mm
